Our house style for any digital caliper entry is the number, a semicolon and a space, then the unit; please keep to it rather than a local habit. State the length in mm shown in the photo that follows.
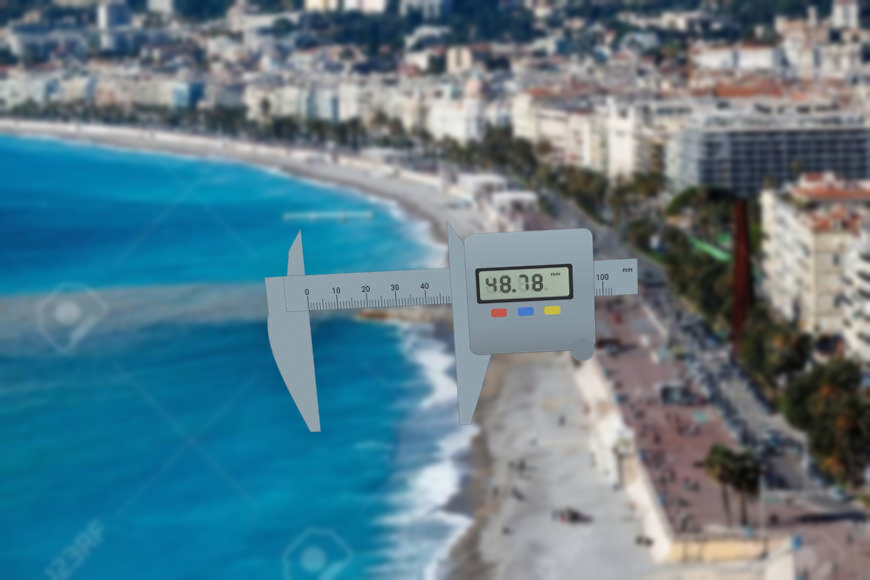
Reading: 48.78; mm
